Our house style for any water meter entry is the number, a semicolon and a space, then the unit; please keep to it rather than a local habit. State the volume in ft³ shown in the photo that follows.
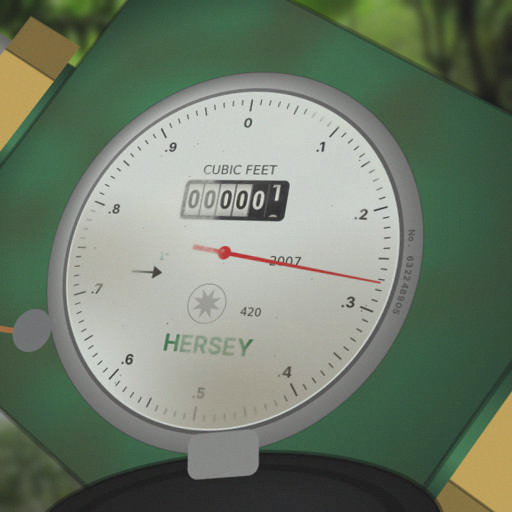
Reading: 1.27; ft³
